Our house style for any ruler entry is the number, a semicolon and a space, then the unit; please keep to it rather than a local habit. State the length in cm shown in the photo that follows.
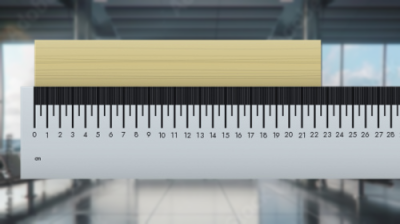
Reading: 22.5; cm
